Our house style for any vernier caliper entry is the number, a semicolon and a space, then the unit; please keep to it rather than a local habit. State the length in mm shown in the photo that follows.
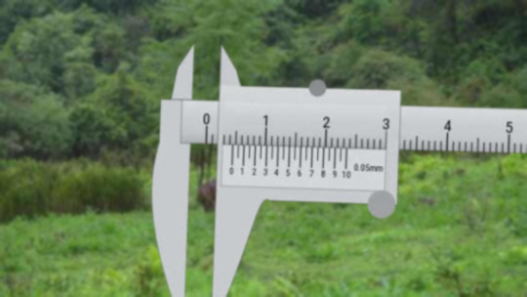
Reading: 4.5; mm
